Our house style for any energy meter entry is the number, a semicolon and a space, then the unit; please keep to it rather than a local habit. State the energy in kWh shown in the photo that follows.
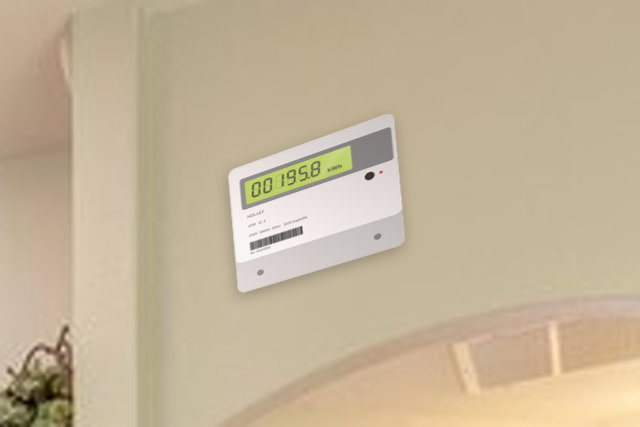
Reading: 195.8; kWh
